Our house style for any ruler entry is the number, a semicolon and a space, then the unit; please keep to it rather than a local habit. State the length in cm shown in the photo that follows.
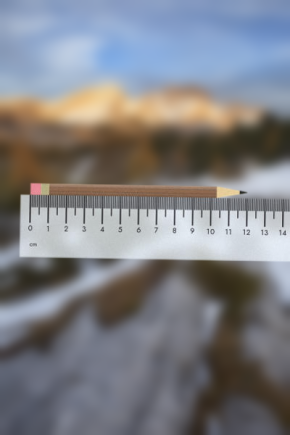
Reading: 12; cm
